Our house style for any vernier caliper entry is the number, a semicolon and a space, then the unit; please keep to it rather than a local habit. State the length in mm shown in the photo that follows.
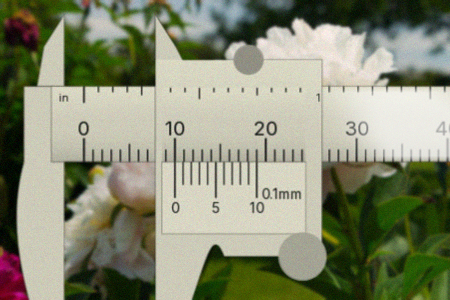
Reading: 10.0; mm
